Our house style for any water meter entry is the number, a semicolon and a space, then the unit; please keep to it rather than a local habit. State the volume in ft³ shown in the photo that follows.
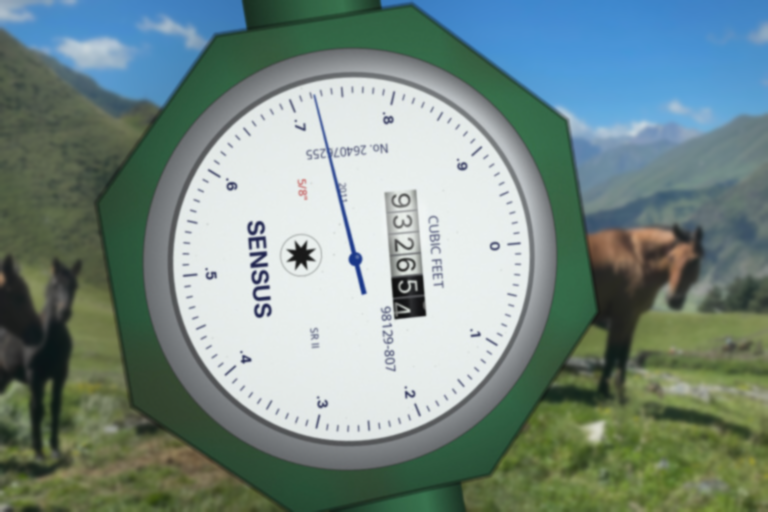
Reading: 932653.72; ft³
